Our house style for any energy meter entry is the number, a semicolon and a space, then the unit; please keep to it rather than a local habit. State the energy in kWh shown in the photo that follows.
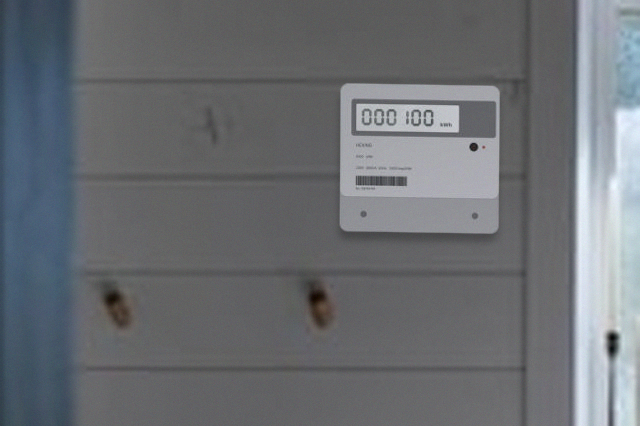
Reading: 100; kWh
